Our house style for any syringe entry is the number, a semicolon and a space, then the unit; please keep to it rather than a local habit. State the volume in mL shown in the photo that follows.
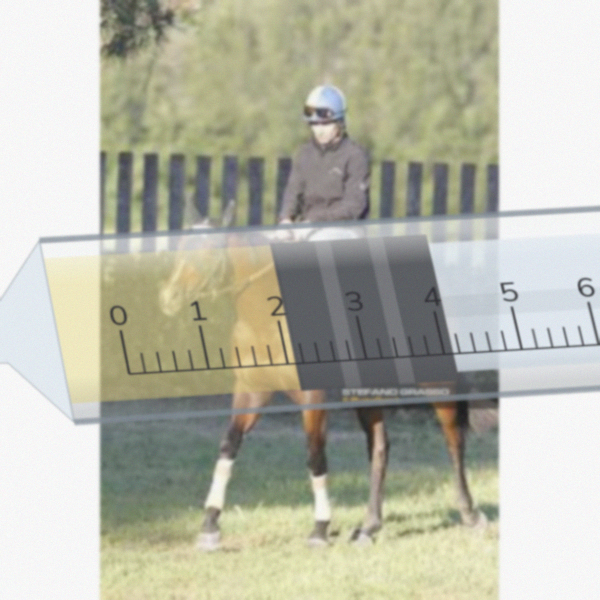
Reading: 2.1; mL
